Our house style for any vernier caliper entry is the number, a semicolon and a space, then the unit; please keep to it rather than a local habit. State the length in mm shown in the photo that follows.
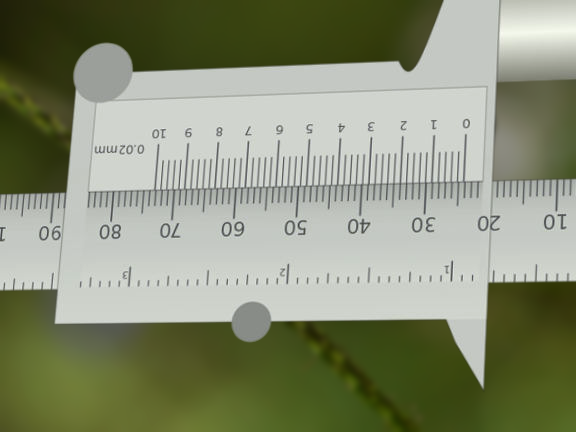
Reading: 24.2; mm
